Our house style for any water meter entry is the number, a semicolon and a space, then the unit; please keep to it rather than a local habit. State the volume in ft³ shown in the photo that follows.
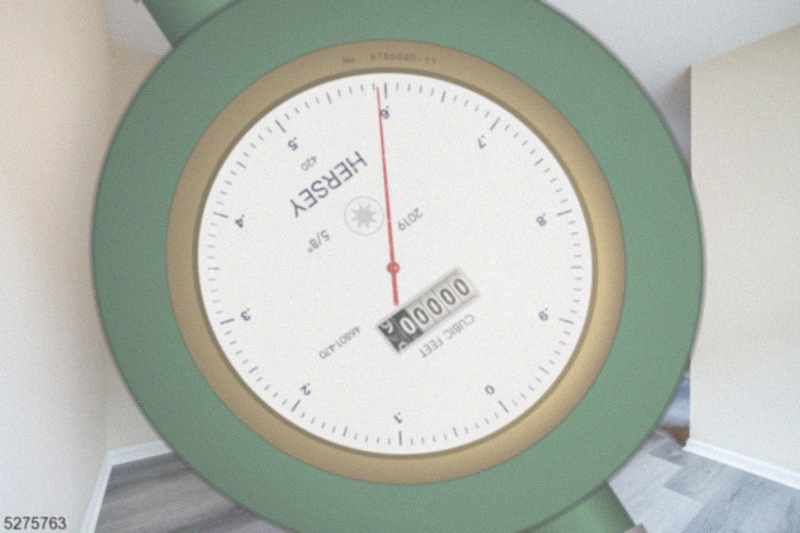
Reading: 5.59; ft³
